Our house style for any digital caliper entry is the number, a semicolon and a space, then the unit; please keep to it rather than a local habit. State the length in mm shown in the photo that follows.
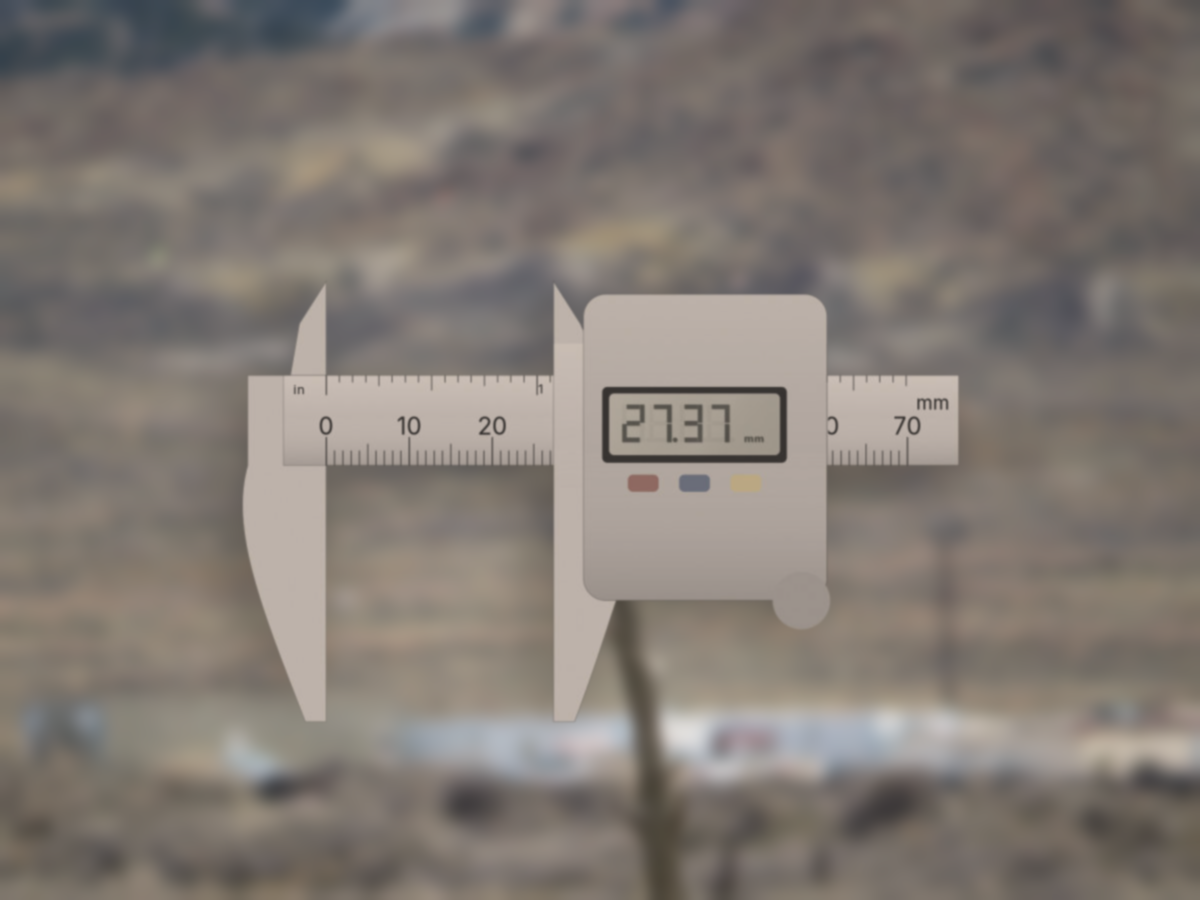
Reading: 27.37; mm
